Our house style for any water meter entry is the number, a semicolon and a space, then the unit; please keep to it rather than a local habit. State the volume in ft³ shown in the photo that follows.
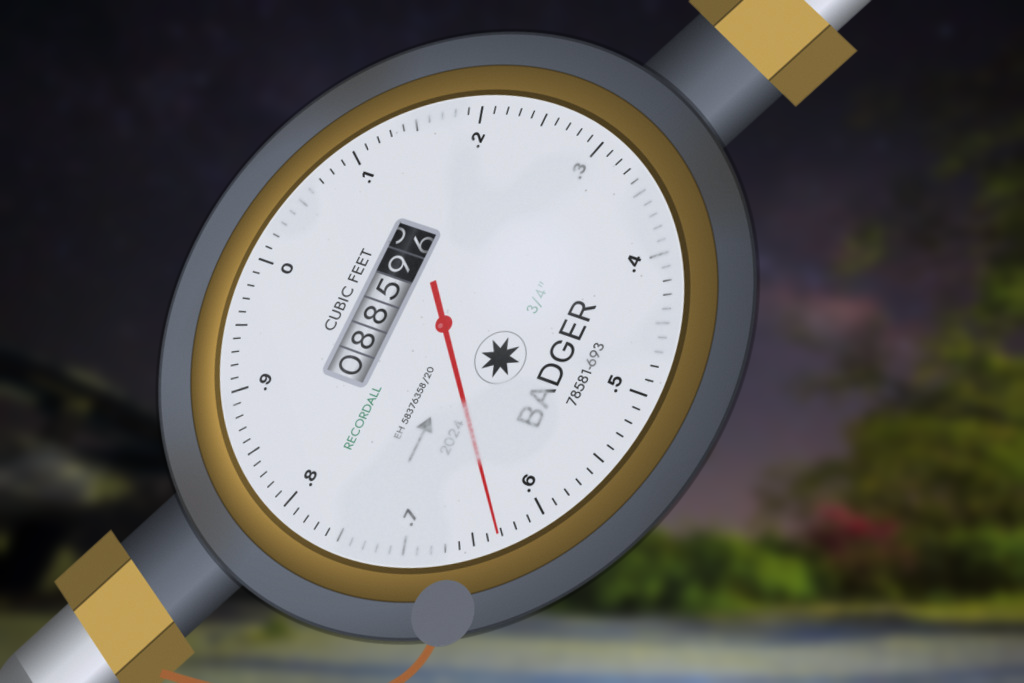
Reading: 88595.63; ft³
